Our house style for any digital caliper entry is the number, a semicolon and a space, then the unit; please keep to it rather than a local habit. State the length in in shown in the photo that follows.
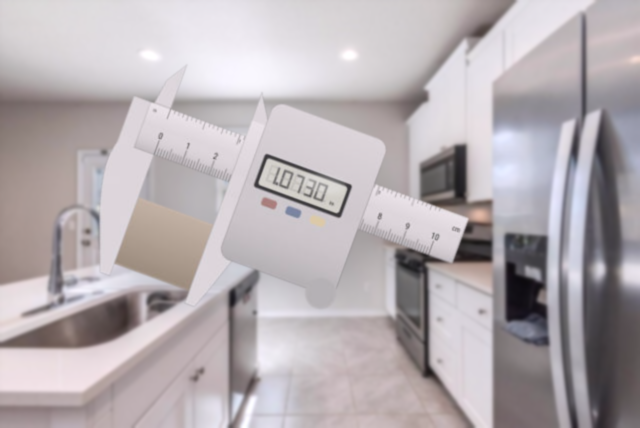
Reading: 1.0730; in
